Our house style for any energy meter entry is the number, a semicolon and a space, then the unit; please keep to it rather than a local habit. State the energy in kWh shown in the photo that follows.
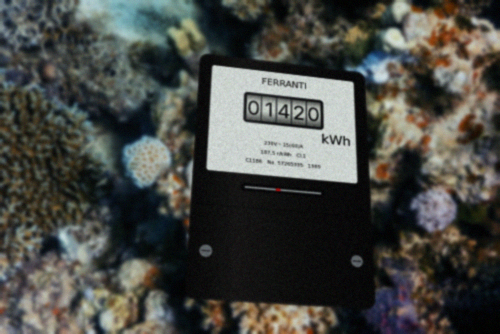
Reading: 1420; kWh
